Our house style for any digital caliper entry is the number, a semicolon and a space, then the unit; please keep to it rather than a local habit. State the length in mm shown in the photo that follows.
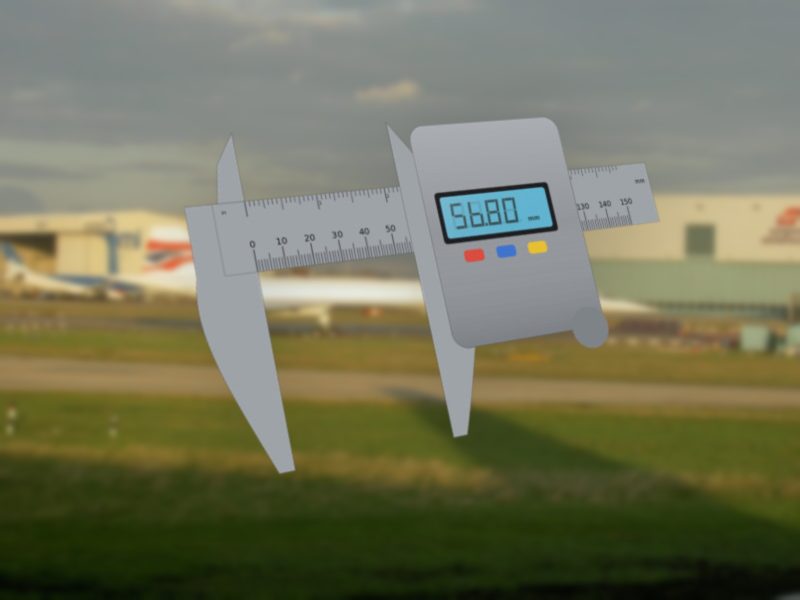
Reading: 56.80; mm
